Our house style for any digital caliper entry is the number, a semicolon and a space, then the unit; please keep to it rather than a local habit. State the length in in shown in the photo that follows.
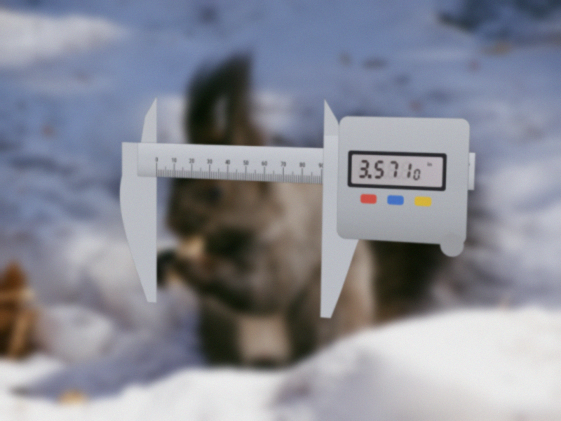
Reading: 3.5710; in
